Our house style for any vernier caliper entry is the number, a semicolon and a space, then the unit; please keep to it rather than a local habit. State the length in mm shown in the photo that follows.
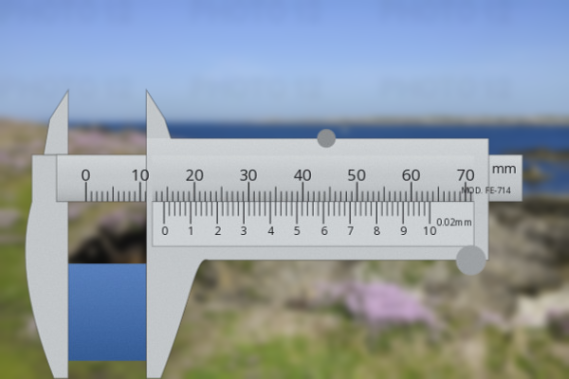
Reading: 14.4; mm
